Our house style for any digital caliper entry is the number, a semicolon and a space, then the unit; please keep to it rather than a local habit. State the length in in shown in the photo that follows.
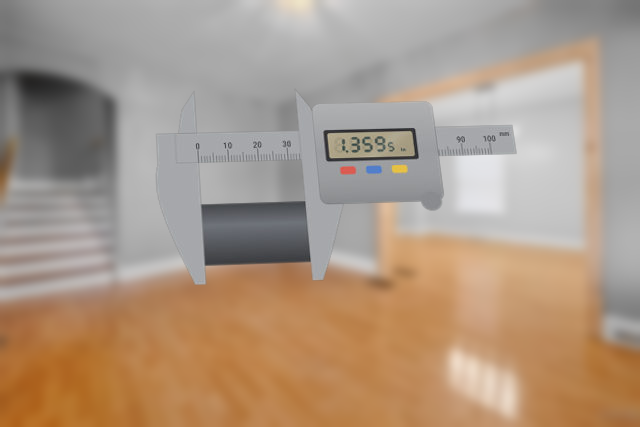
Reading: 1.3595; in
